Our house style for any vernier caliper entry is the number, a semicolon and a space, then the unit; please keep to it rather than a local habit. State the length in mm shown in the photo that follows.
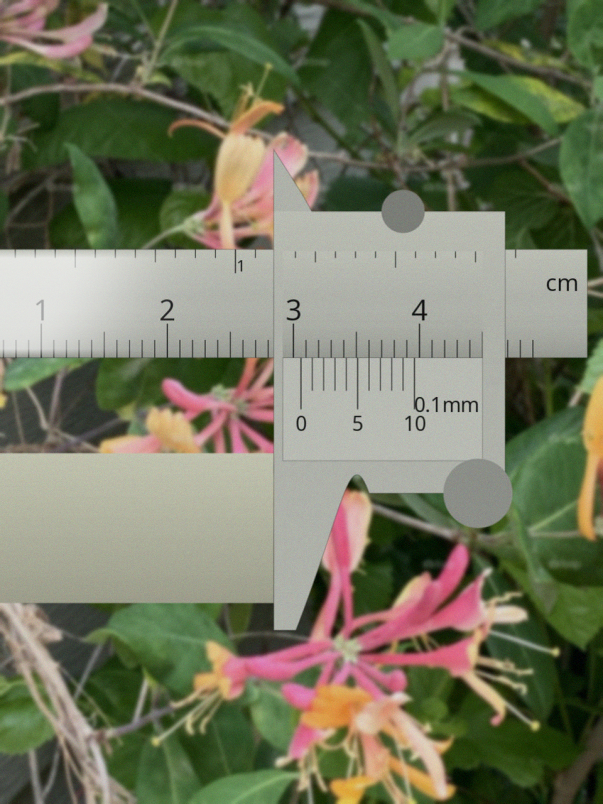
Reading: 30.6; mm
